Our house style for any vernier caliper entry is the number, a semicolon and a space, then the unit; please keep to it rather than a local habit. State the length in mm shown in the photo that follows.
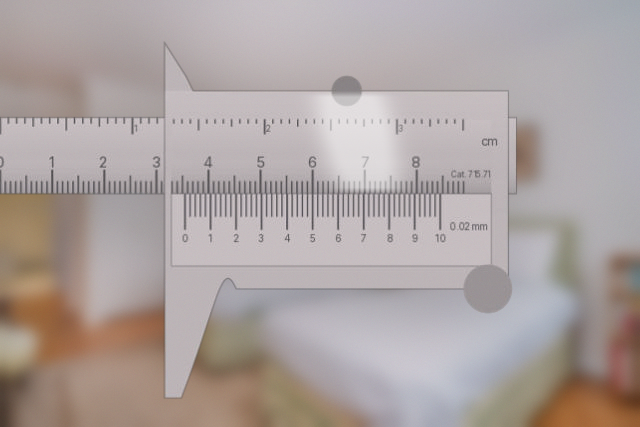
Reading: 35.5; mm
